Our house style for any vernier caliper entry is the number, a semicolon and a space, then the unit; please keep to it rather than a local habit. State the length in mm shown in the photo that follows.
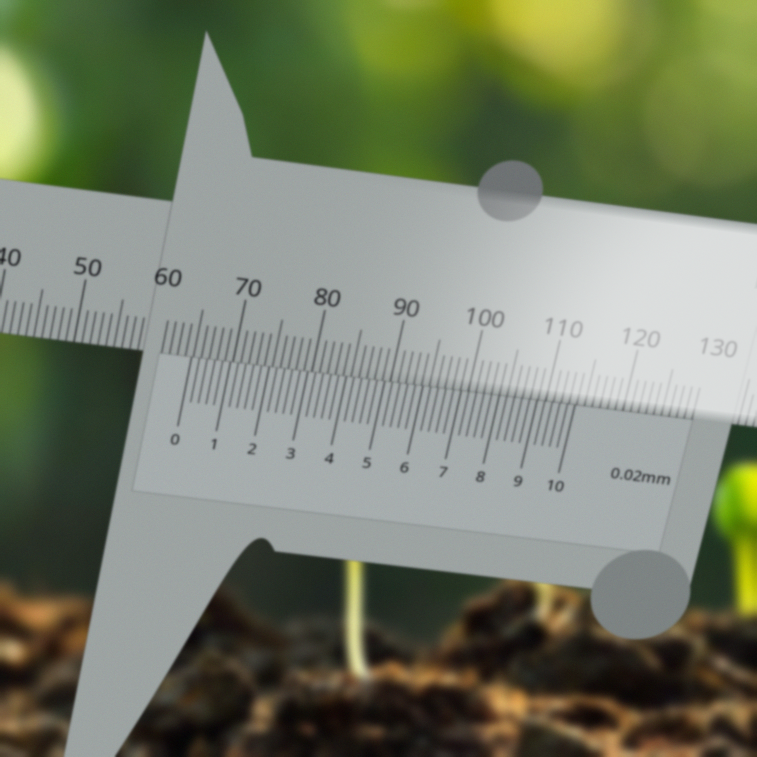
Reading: 64.8; mm
